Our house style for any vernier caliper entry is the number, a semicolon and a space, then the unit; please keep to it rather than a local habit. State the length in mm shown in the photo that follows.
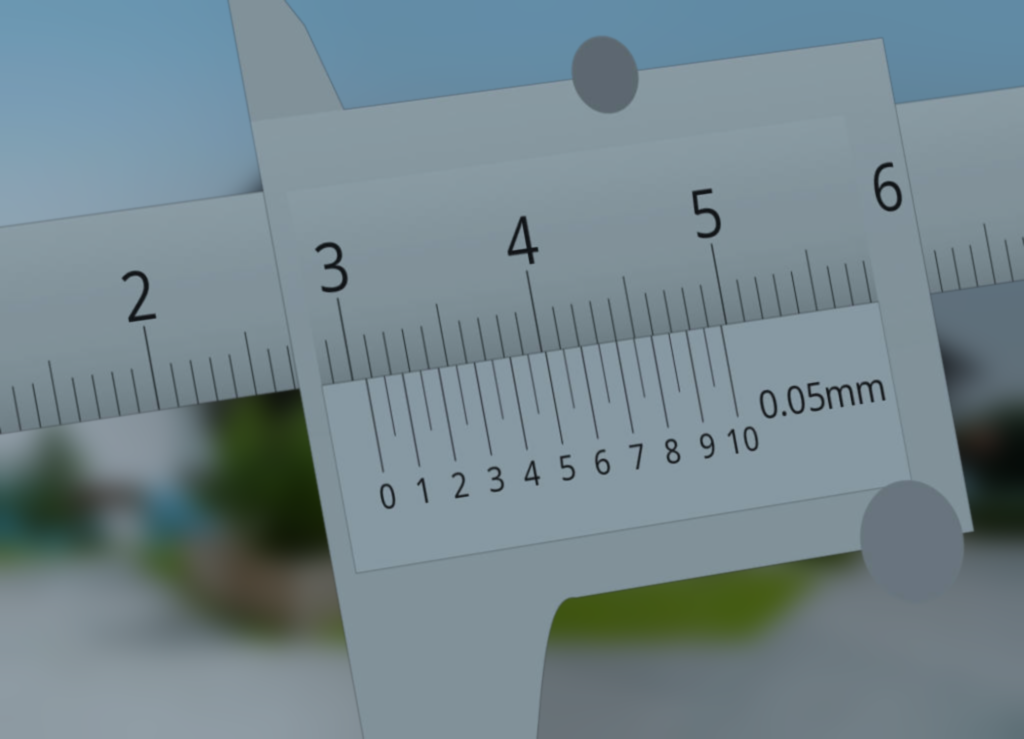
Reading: 30.7; mm
